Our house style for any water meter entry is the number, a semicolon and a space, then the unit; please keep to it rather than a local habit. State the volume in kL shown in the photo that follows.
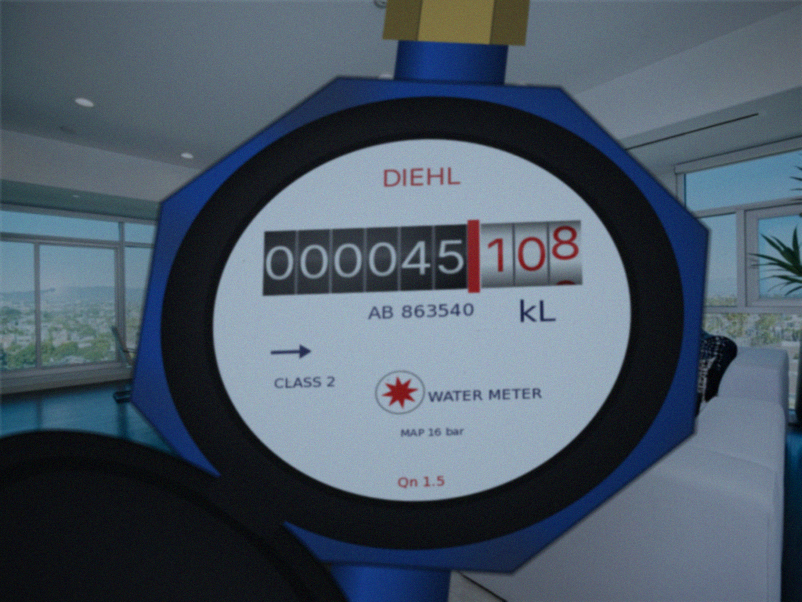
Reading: 45.108; kL
